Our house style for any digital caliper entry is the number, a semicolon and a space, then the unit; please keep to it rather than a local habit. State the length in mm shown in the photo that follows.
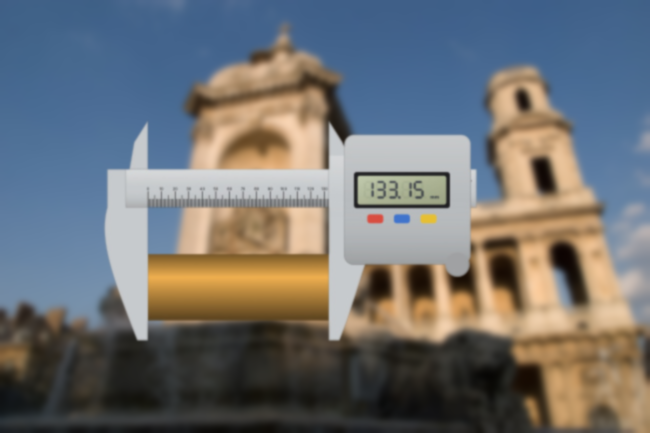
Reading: 133.15; mm
